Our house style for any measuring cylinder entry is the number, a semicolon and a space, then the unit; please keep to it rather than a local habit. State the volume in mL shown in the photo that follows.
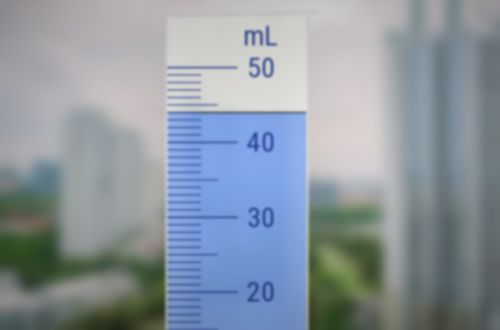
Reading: 44; mL
